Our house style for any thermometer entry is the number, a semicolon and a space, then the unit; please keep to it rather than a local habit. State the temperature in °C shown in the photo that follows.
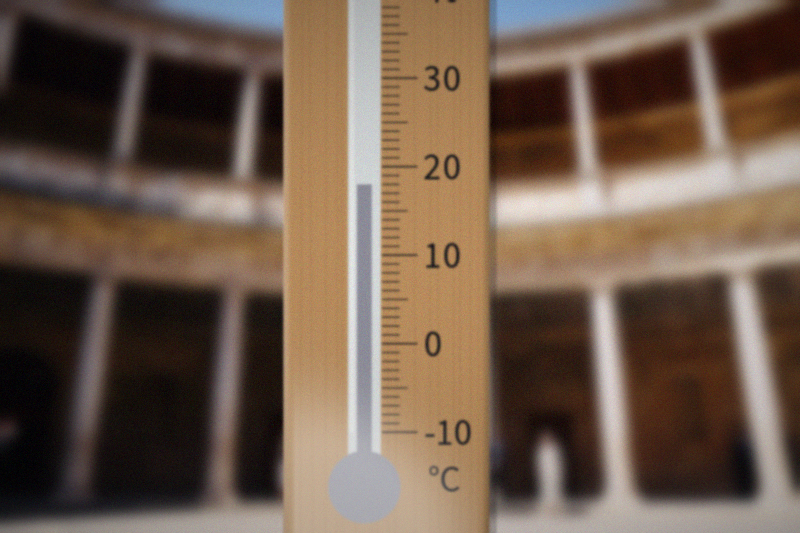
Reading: 18; °C
